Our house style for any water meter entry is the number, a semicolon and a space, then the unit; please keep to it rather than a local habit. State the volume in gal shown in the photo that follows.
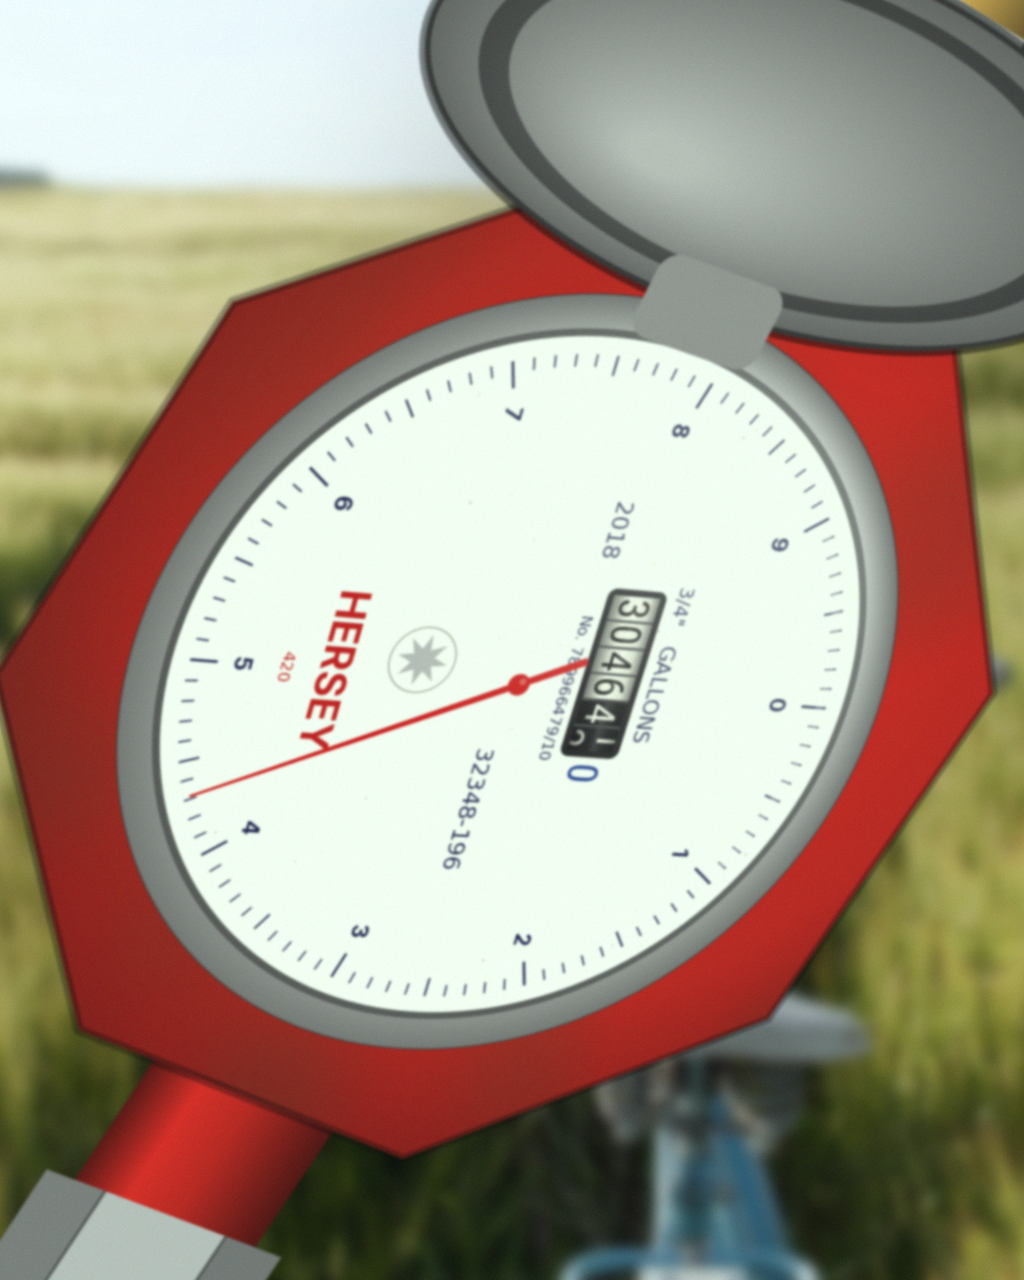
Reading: 3046414.3; gal
